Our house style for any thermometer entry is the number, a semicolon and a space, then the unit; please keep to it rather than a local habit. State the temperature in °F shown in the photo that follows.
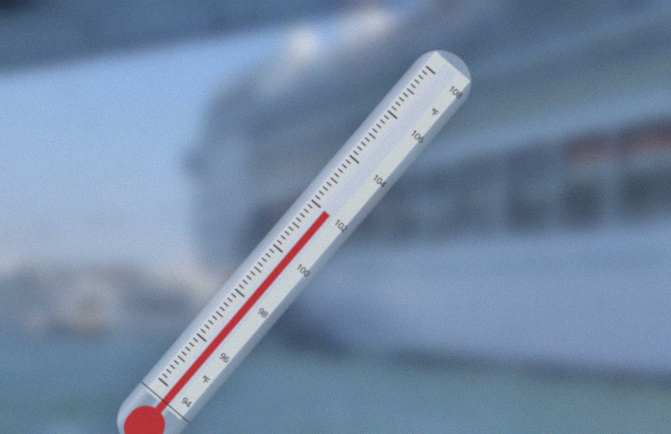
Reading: 102; °F
